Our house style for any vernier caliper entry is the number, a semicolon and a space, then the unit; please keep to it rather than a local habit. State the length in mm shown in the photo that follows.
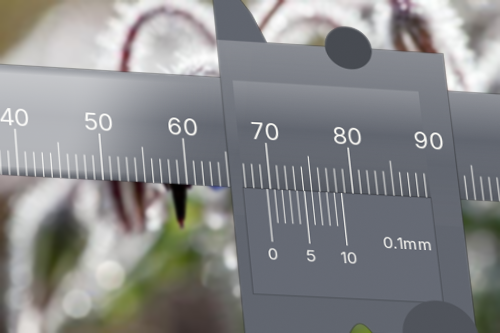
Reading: 69.6; mm
